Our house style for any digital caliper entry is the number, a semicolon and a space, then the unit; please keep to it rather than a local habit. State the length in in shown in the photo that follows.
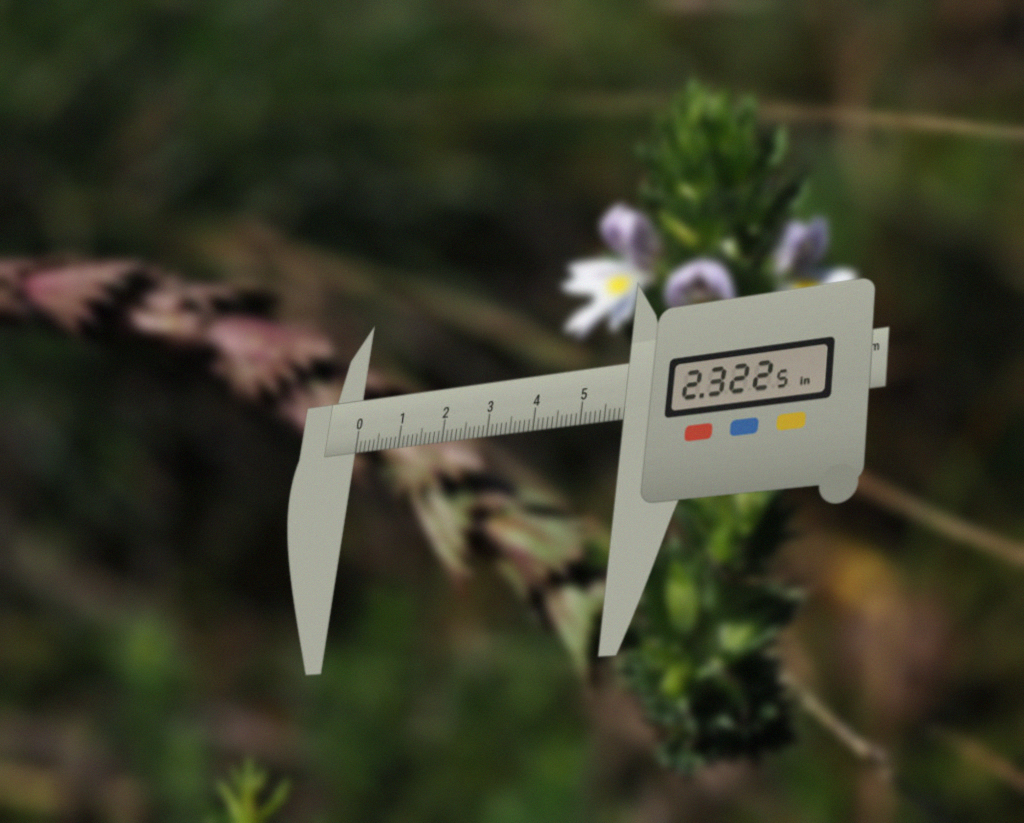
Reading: 2.3225; in
